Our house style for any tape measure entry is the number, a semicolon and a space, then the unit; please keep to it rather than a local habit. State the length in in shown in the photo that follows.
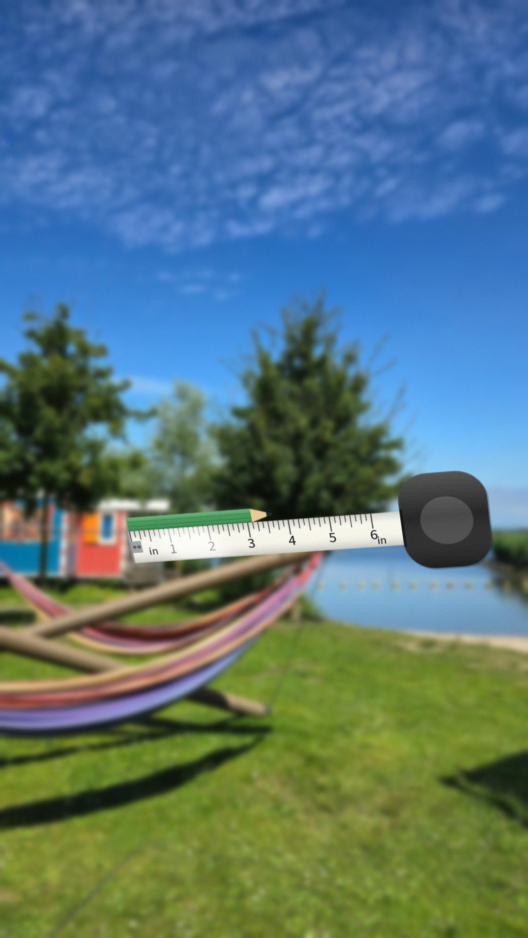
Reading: 3.625; in
